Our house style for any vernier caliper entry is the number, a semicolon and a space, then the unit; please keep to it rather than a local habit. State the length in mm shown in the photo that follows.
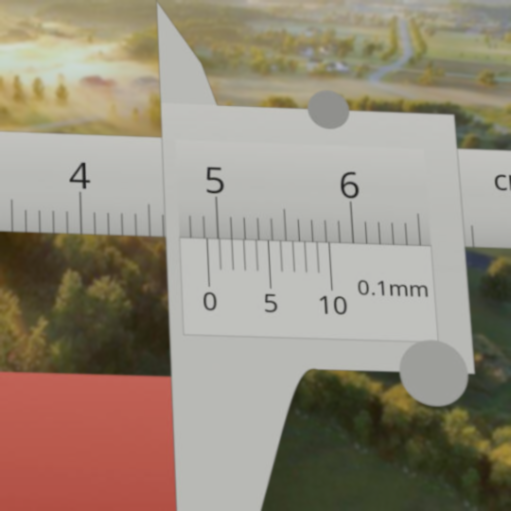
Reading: 49.2; mm
